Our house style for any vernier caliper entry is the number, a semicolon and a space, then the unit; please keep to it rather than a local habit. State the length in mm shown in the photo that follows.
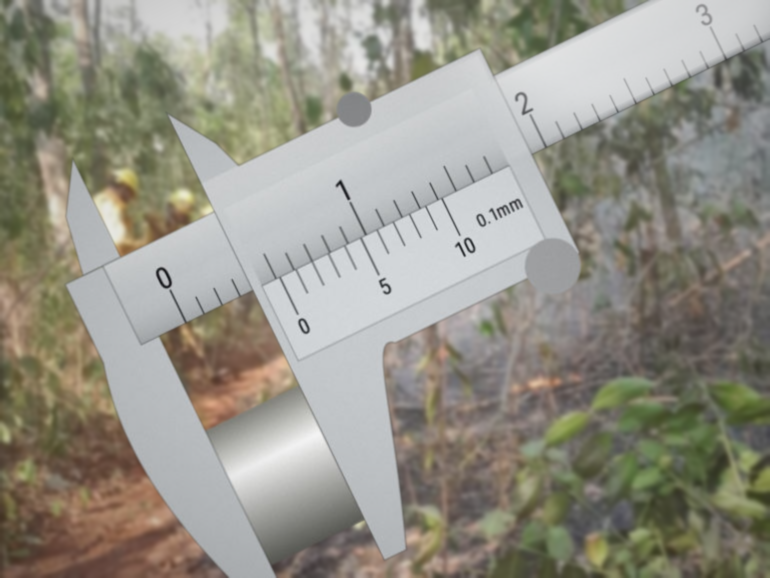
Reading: 5.2; mm
